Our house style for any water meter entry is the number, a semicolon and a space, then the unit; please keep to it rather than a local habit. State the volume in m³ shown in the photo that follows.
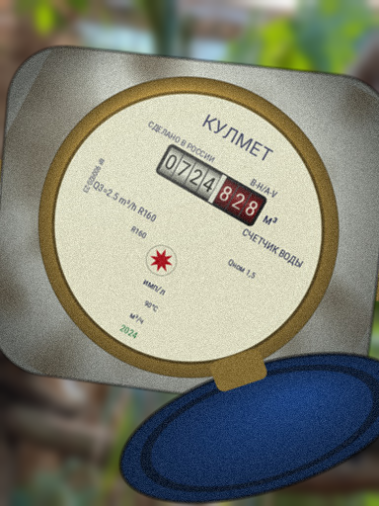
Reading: 724.828; m³
